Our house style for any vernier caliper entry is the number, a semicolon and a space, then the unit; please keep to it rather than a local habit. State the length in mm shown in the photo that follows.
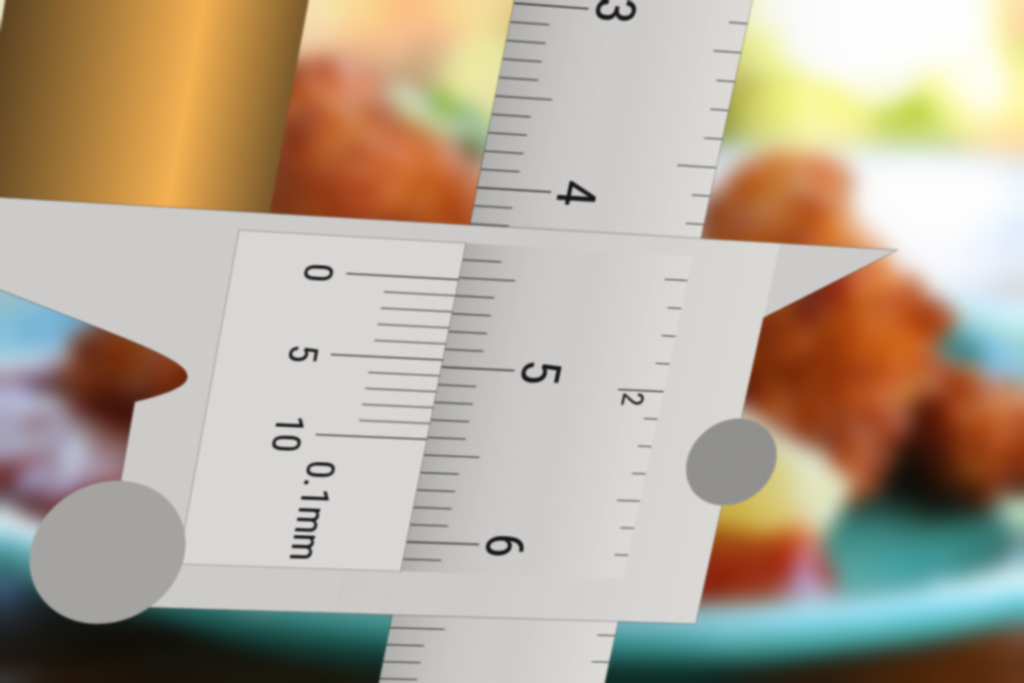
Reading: 45.1; mm
